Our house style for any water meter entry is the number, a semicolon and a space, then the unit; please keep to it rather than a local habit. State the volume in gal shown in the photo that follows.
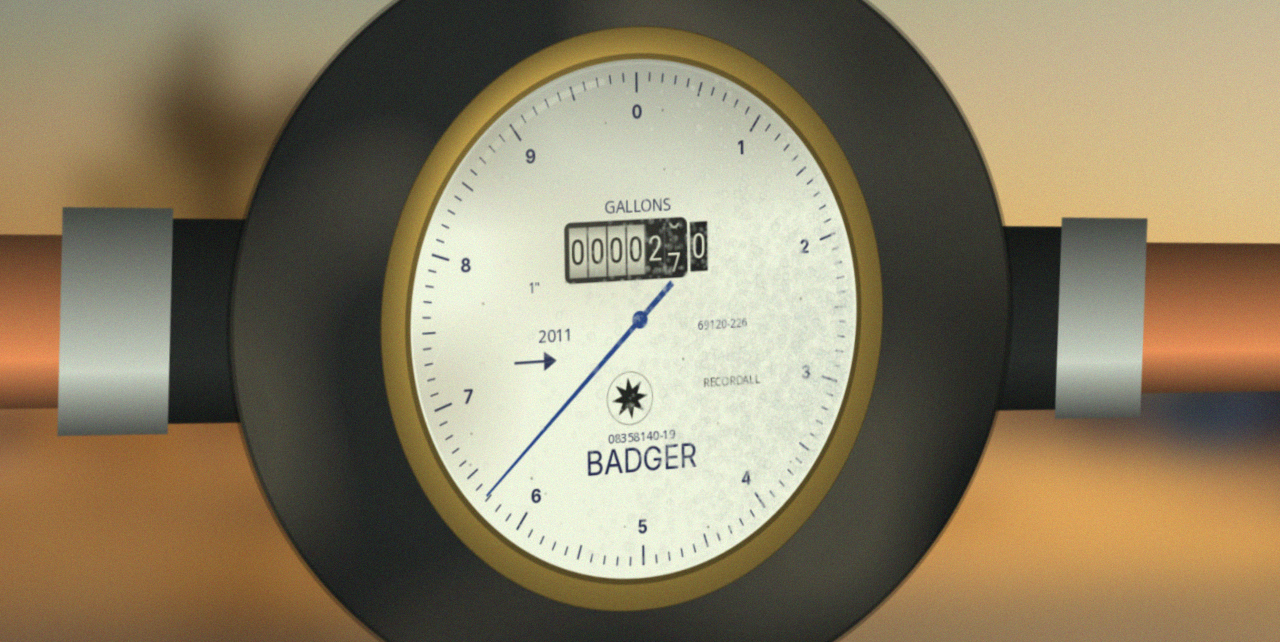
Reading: 266.3; gal
